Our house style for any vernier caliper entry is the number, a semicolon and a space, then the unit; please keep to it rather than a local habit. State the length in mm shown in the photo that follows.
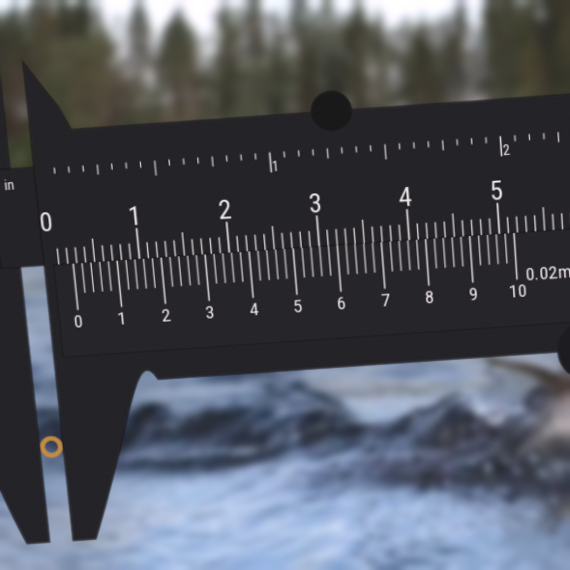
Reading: 2.6; mm
